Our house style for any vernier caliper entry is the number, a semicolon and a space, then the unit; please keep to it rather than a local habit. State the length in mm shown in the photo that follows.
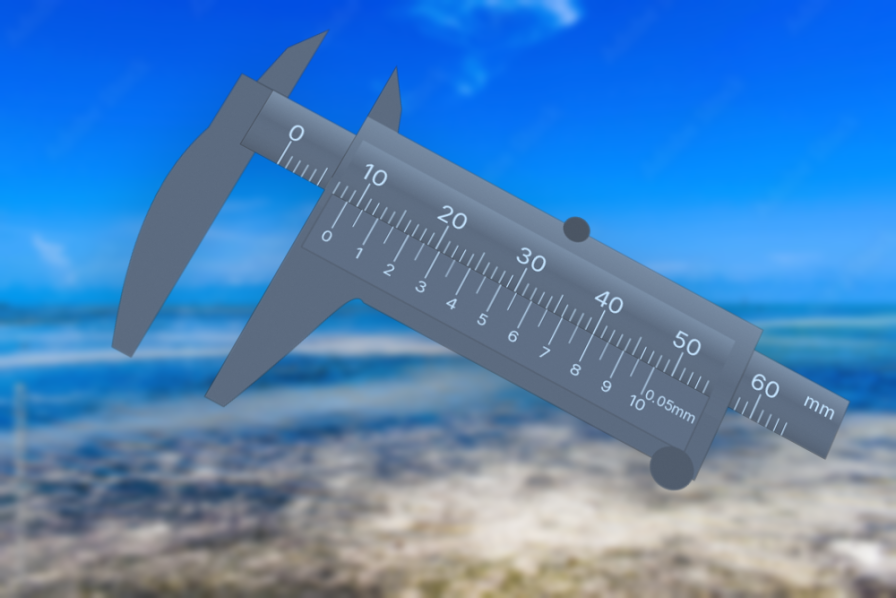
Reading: 8.8; mm
